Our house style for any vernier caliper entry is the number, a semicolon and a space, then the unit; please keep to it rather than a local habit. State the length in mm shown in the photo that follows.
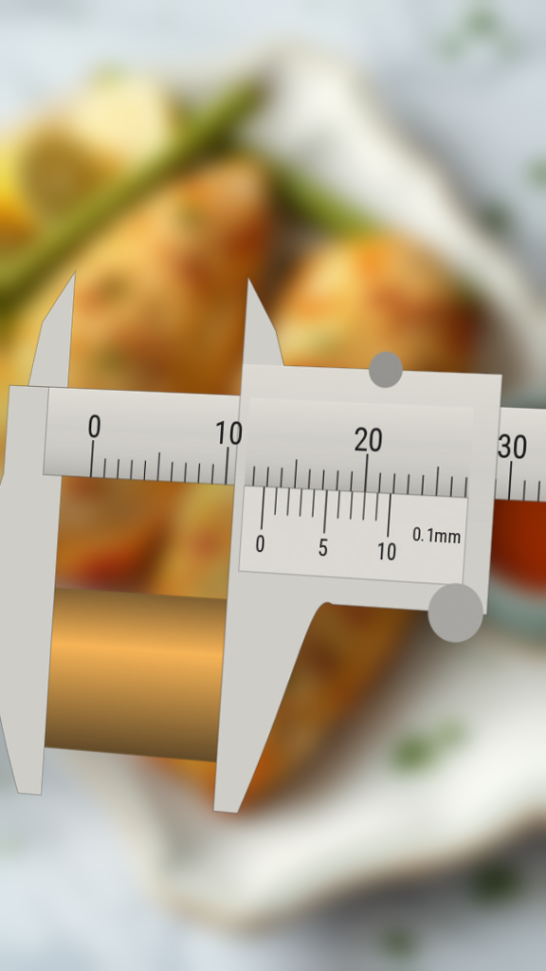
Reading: 12.8; mm
